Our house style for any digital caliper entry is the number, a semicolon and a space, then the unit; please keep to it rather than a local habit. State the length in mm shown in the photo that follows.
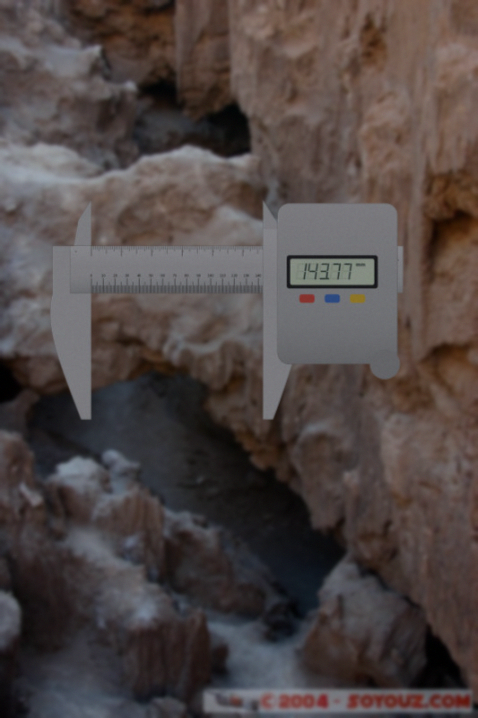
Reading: 143.77; mm
